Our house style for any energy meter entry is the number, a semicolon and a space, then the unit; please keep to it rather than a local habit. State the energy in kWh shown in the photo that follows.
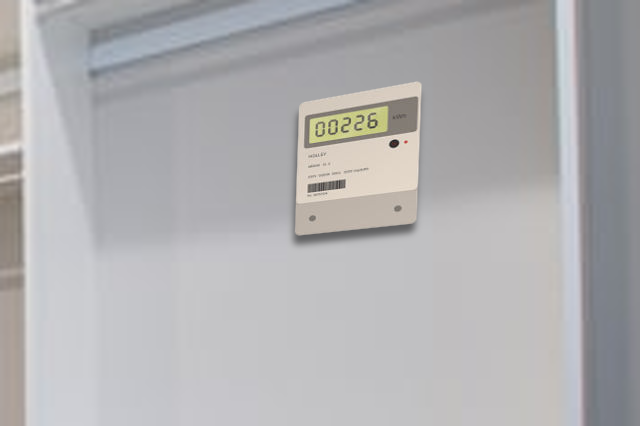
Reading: 226; kWh
